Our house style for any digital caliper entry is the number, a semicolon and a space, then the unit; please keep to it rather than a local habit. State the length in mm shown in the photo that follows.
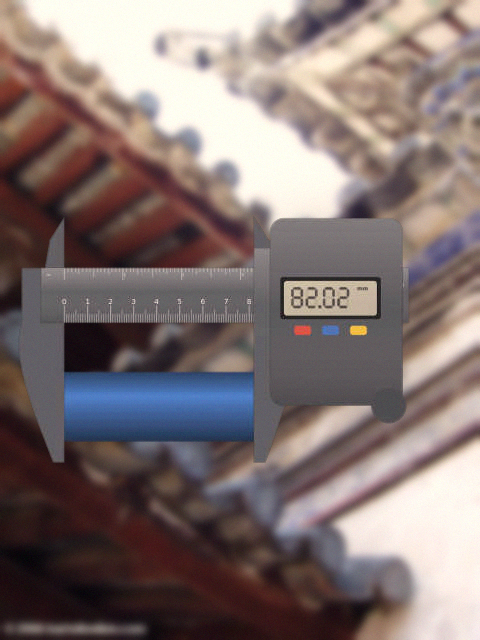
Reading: 82.02; mm
